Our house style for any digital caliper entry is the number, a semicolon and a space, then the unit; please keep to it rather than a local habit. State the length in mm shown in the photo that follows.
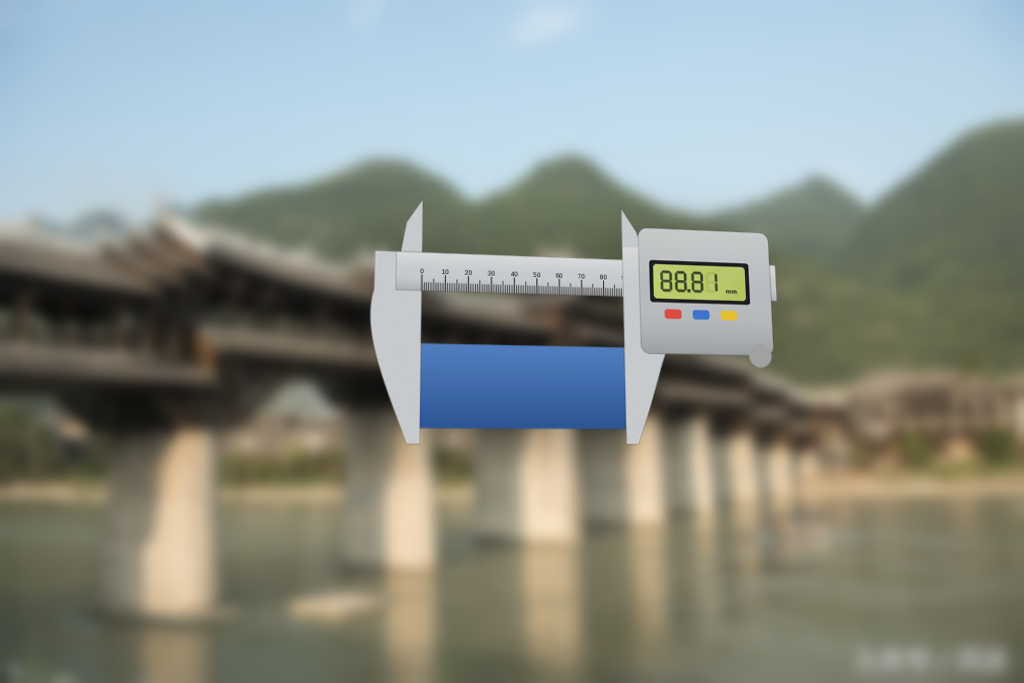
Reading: 88.81; mm
